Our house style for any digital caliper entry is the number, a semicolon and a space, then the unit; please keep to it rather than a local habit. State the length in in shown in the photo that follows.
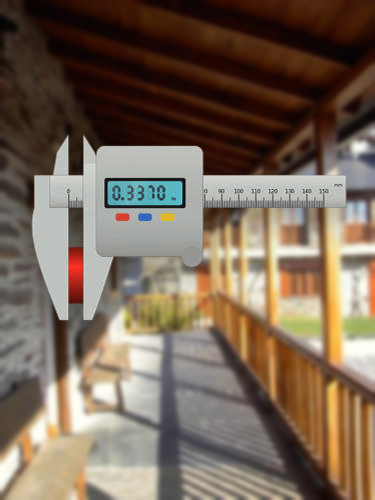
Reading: 0.3370; in
